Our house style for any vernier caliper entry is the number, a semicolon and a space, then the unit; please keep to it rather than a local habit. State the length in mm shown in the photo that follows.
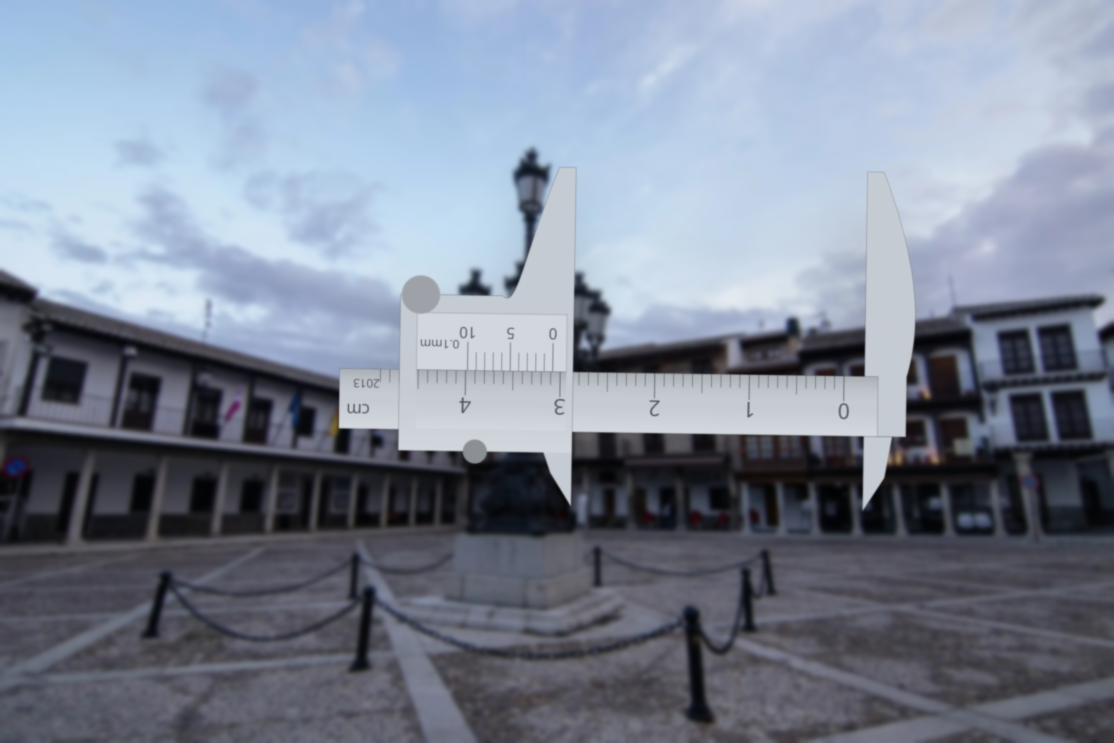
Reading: 30.8; mm
